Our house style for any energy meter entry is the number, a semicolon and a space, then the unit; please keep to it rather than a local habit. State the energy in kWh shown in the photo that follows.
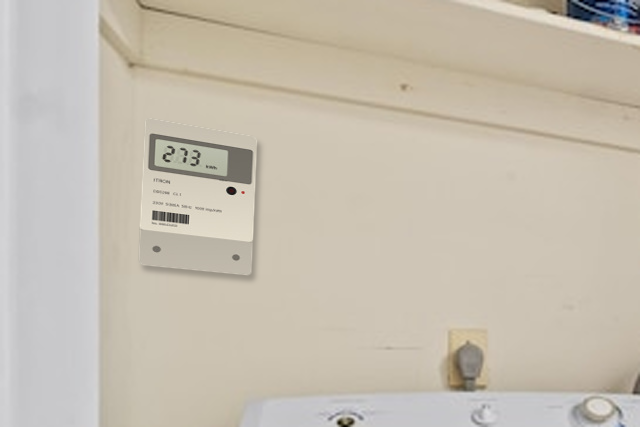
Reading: 273; kWh
